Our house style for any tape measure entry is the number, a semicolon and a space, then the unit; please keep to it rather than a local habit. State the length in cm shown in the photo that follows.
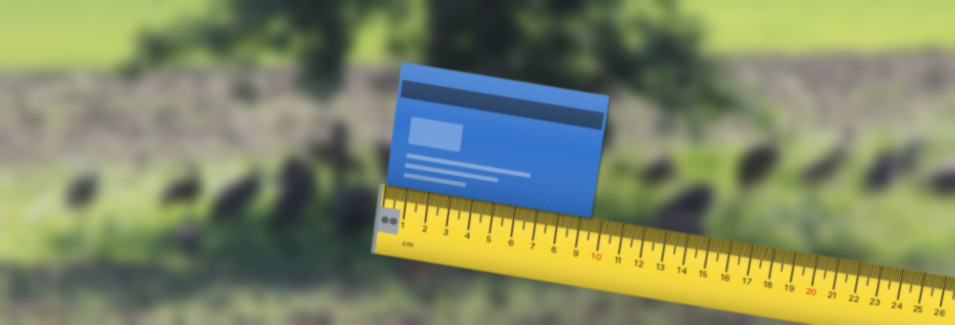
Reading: 9.5; cm
